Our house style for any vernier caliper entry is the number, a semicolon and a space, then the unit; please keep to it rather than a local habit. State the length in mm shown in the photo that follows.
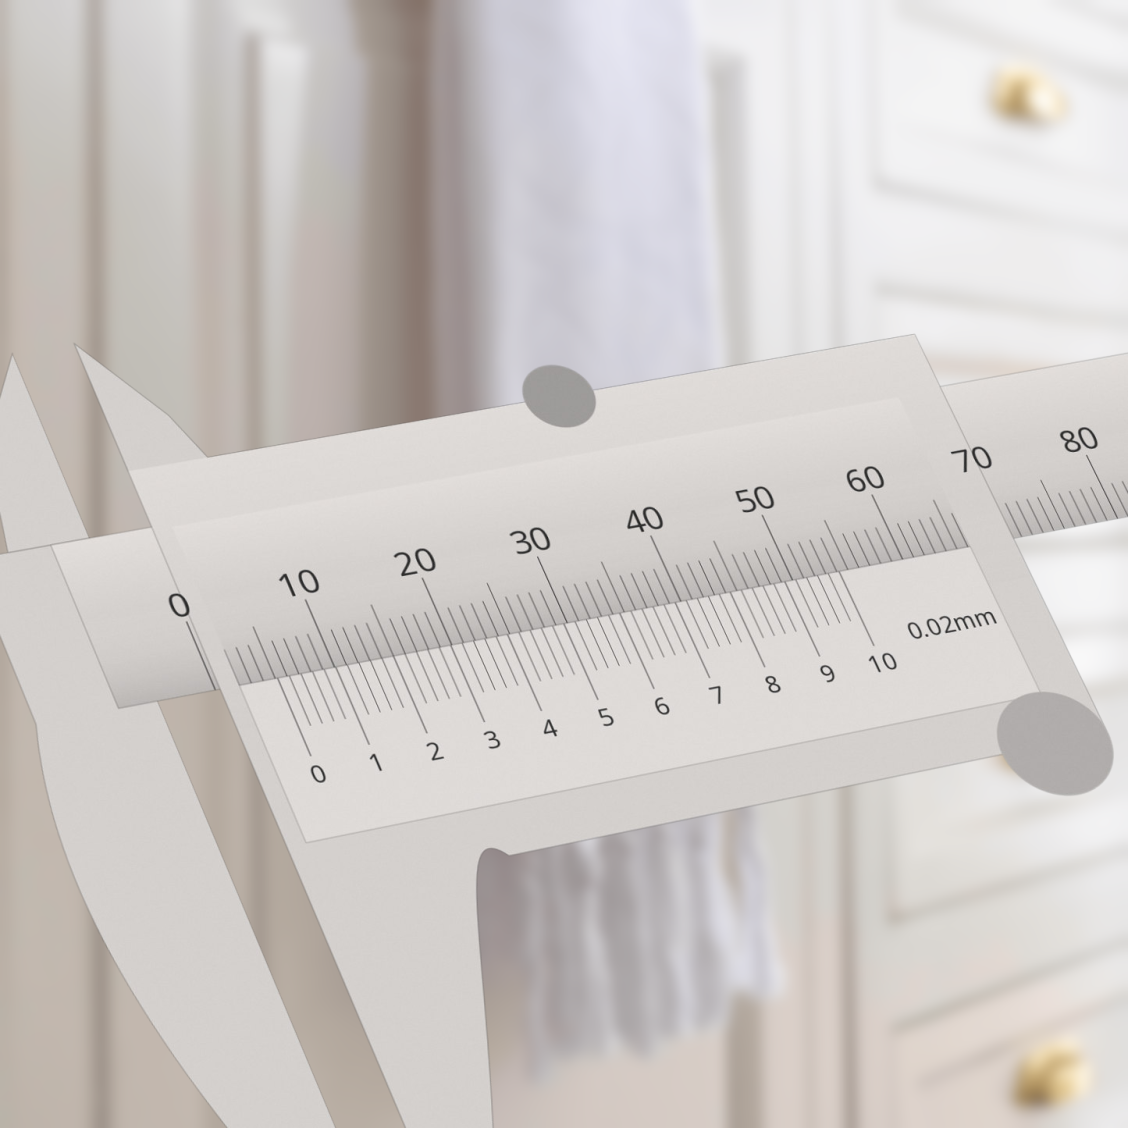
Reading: 5.2; mm
